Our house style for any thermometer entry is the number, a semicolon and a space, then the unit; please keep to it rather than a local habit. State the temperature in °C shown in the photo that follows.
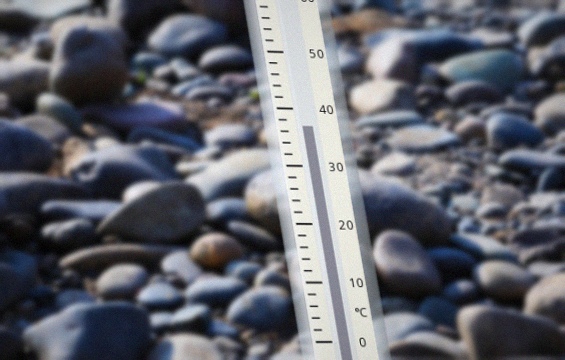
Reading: 37; °C
